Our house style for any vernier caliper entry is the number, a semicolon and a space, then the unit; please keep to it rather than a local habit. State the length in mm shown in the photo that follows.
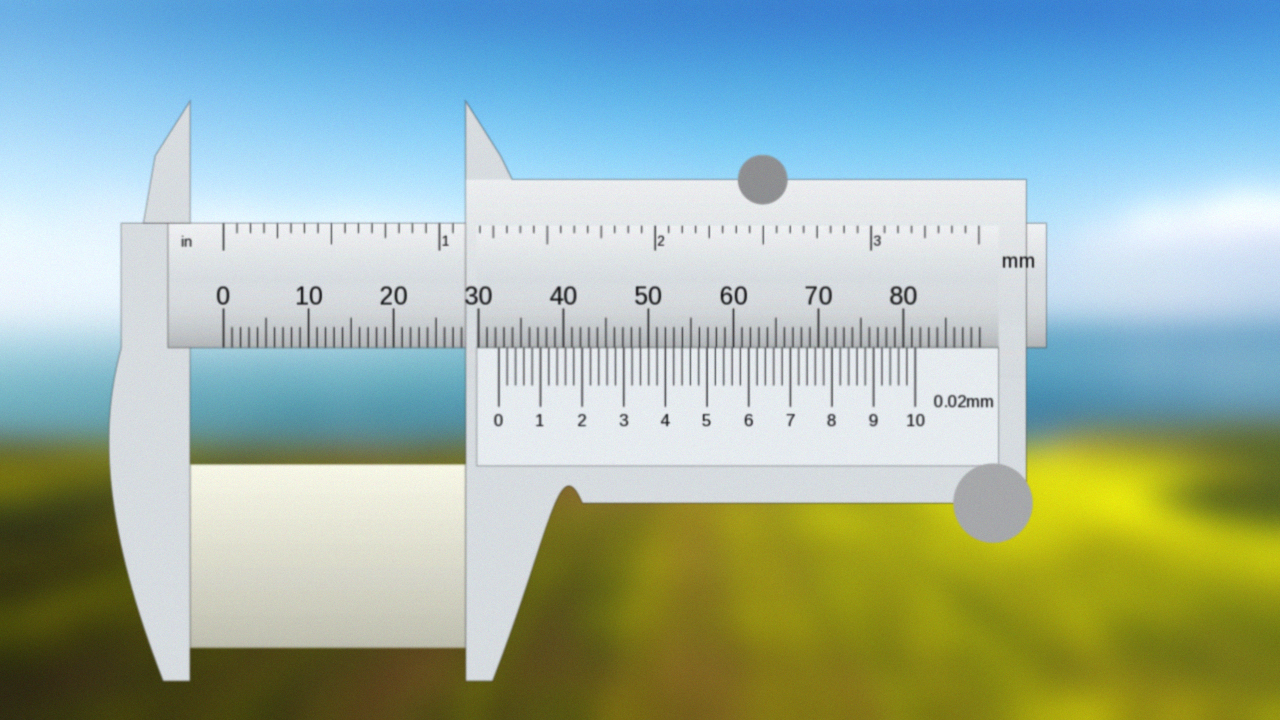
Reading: 32.4; mm
